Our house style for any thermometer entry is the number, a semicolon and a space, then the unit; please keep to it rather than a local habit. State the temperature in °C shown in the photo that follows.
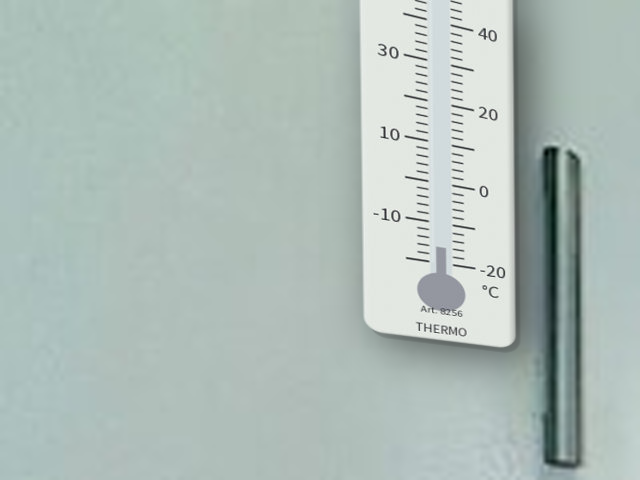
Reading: -16; °C
